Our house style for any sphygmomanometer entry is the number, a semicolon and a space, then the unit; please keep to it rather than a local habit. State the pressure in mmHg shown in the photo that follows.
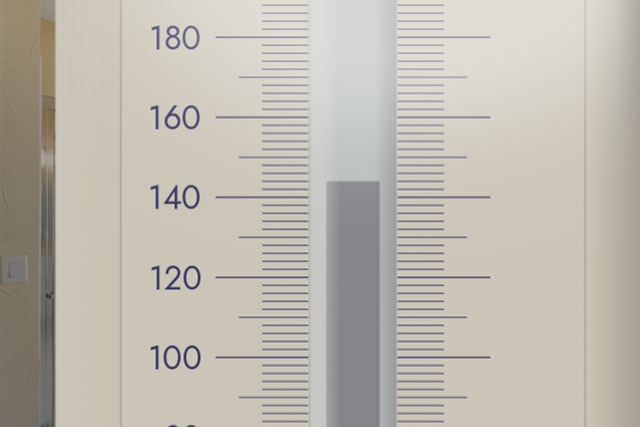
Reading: 144; mmHg
